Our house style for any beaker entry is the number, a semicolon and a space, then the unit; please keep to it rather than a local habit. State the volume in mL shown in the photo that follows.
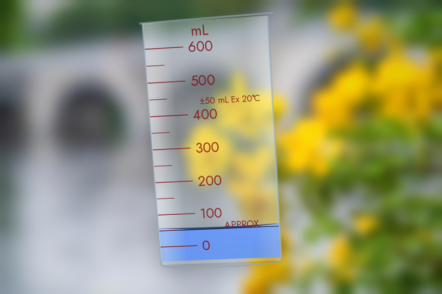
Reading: 50; mL
